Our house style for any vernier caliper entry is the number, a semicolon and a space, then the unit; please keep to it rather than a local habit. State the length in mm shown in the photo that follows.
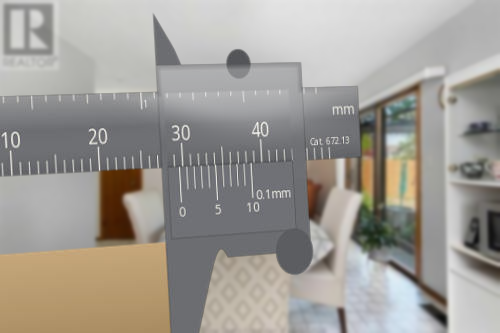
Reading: 29.6; mm
